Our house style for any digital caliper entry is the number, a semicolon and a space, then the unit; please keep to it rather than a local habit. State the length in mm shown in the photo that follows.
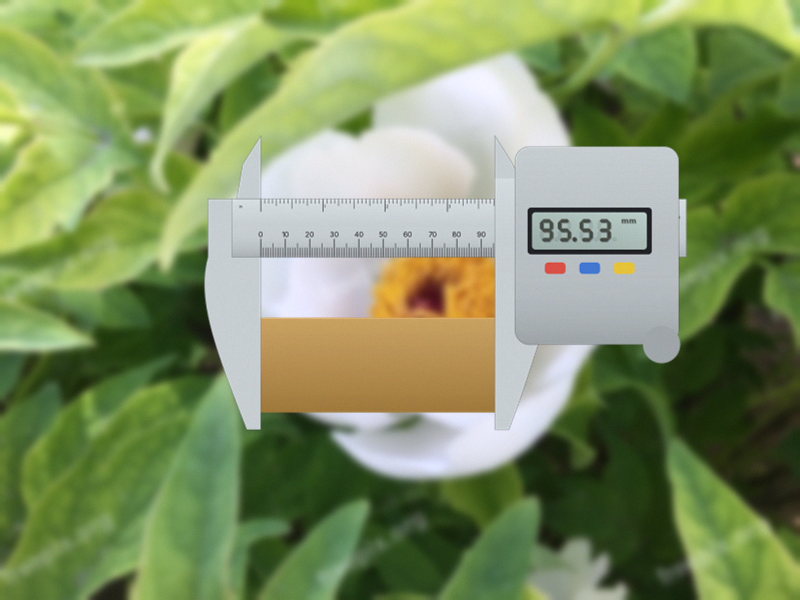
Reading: 95.53; mm
